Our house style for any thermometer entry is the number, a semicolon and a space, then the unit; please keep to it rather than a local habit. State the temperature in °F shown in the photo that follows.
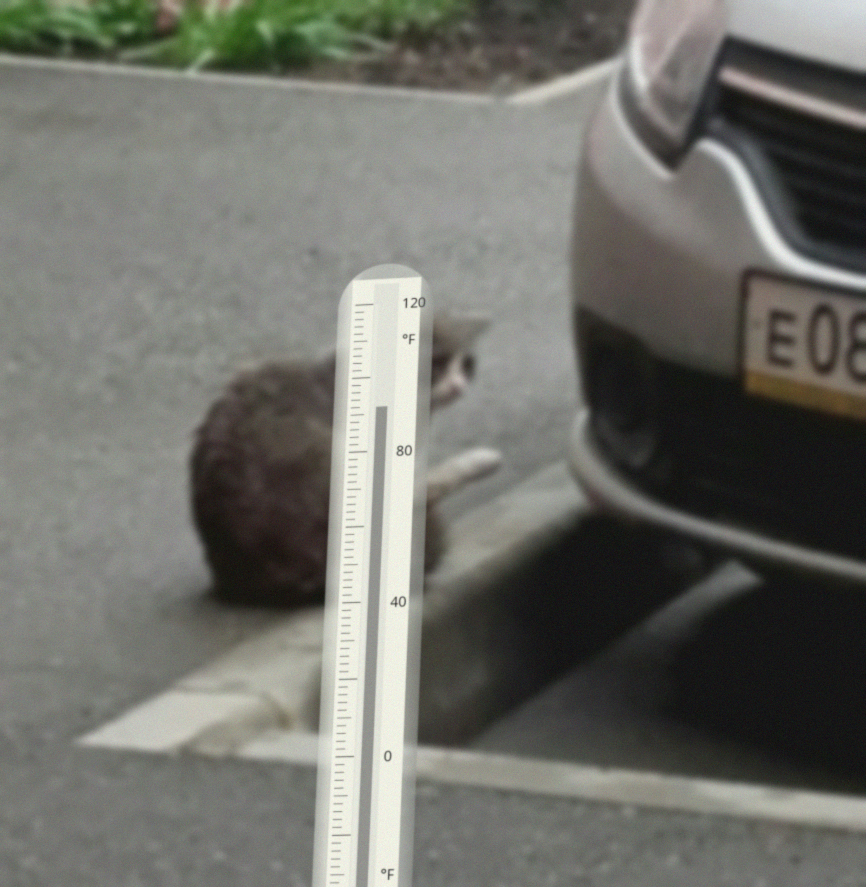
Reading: 92; °F
